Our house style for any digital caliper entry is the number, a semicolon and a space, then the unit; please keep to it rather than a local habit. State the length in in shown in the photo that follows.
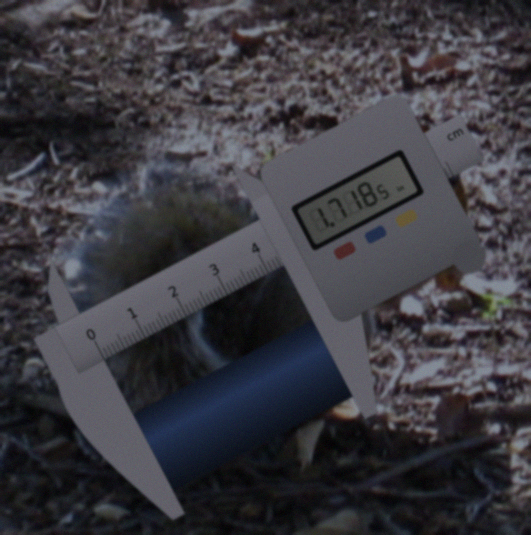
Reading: 1.7185; in
